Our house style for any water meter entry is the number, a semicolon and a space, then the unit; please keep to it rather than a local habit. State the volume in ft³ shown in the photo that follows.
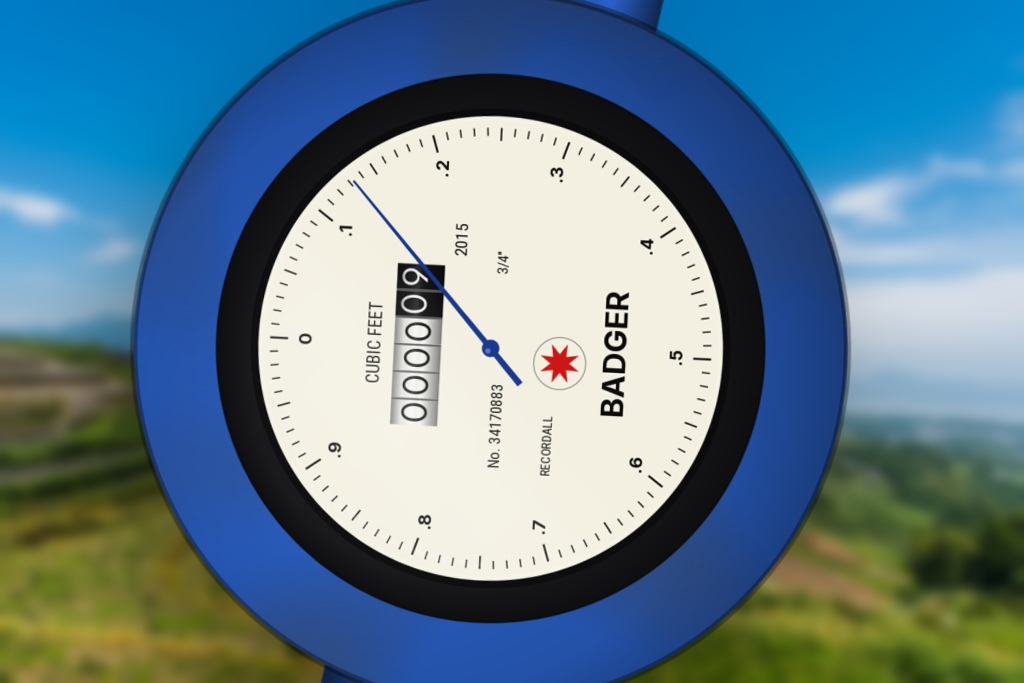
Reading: 9.13; ft³
